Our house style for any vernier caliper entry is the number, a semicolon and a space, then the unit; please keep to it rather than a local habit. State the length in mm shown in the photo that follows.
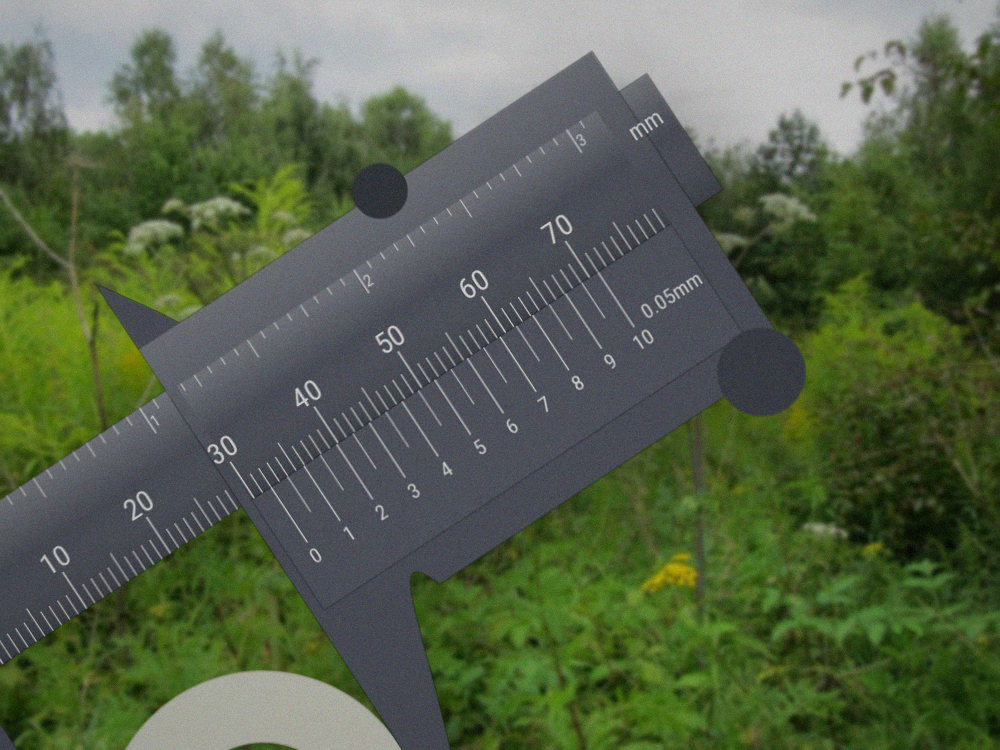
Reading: 32.0; mm
